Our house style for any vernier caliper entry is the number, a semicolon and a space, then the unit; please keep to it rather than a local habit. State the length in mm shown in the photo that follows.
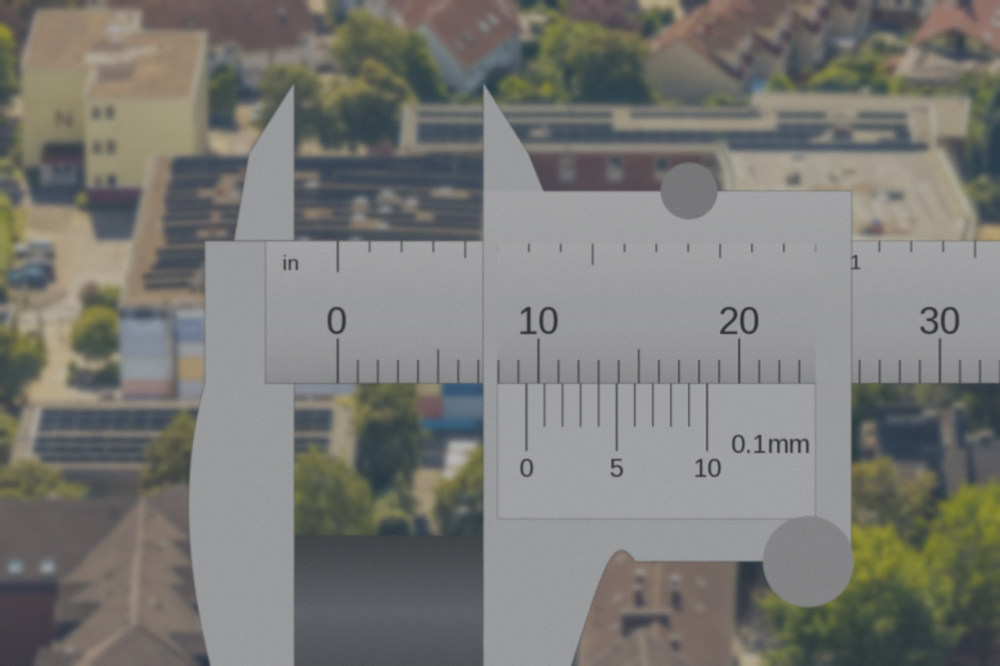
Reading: 9.4; mm
